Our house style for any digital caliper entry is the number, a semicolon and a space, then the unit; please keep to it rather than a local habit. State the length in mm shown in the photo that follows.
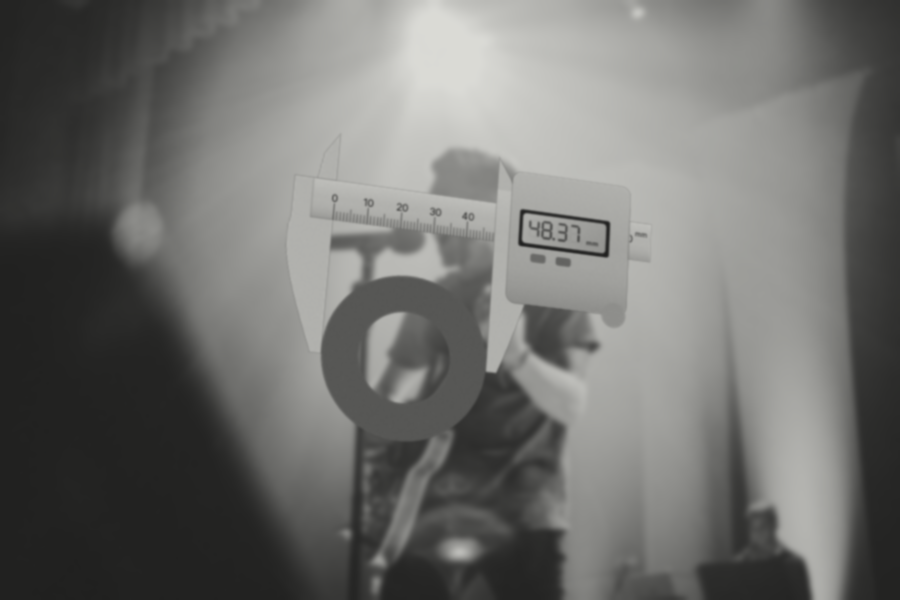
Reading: 48.37; mm
